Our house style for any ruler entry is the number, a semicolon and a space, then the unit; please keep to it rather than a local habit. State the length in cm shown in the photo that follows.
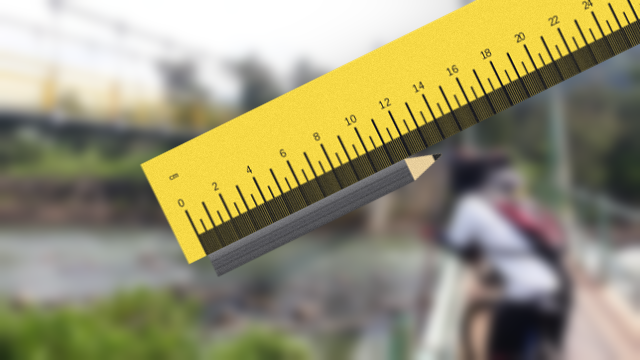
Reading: 13.5; cm
